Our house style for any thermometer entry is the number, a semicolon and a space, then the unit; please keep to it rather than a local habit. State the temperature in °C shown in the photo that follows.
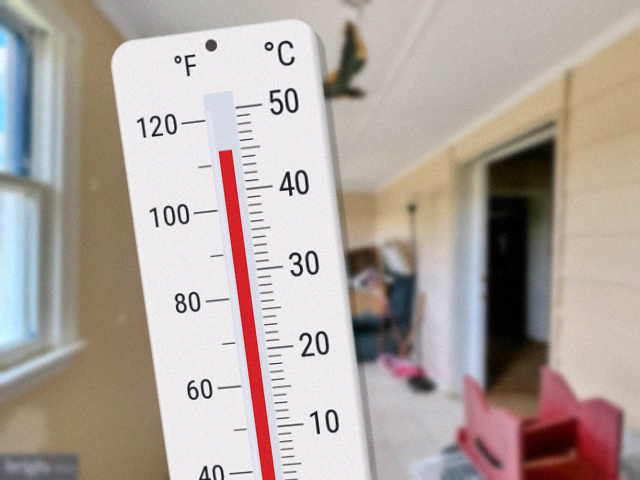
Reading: 45; °C
